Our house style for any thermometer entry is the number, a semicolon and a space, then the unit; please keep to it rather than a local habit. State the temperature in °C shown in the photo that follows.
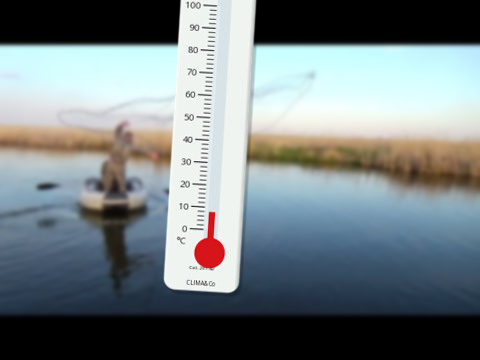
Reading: 8; °C
